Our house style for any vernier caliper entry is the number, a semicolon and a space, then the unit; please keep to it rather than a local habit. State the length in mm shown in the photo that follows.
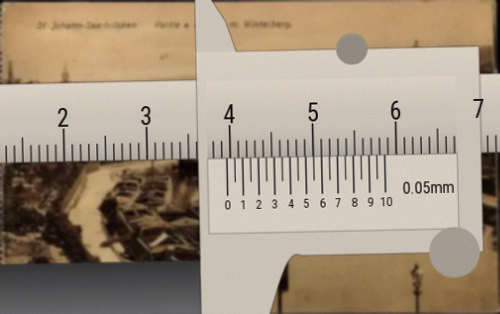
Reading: 39.6; mm
